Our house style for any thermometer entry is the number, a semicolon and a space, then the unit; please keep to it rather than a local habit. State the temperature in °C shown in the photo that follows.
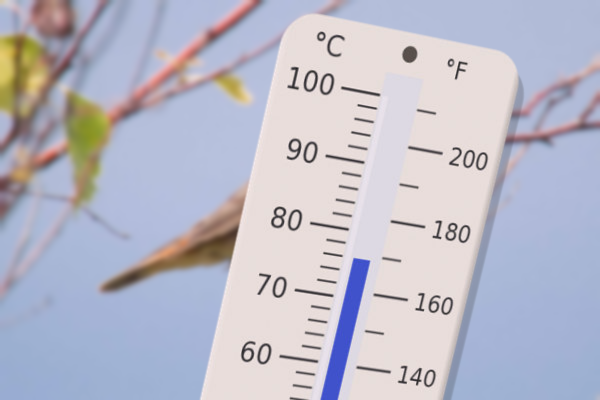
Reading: 76; °C
